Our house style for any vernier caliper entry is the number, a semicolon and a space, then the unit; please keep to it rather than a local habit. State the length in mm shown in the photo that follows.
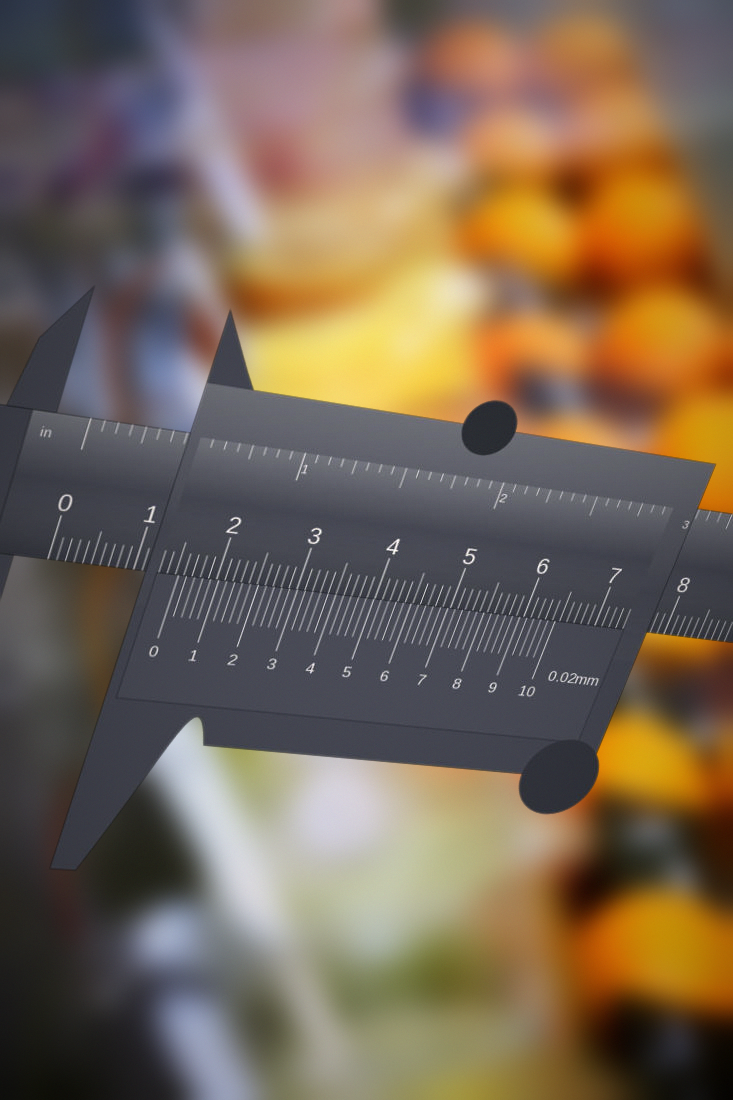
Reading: 15.4; mm
